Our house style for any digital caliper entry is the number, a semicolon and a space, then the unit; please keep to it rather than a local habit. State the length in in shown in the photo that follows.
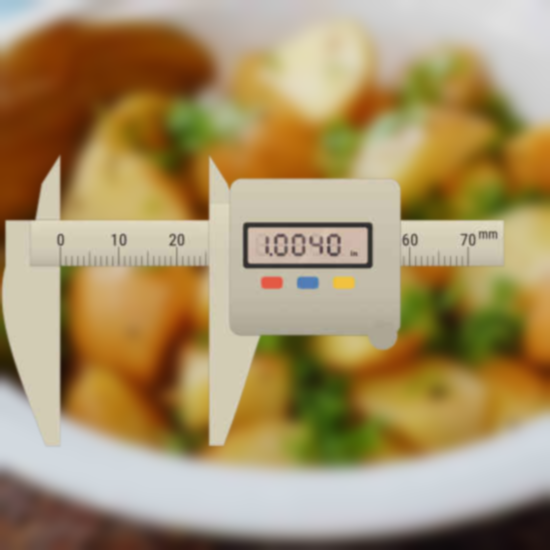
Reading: 1.0040; in
